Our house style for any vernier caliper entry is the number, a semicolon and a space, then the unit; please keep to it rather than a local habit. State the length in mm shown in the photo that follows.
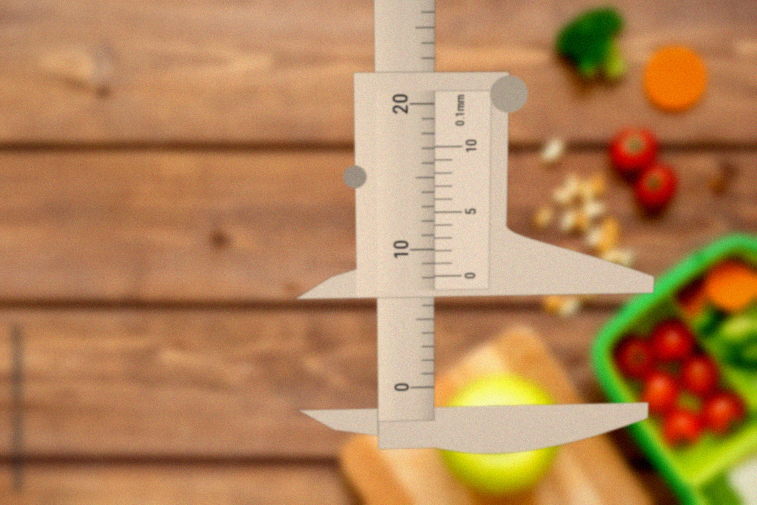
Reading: 8.1; mm
